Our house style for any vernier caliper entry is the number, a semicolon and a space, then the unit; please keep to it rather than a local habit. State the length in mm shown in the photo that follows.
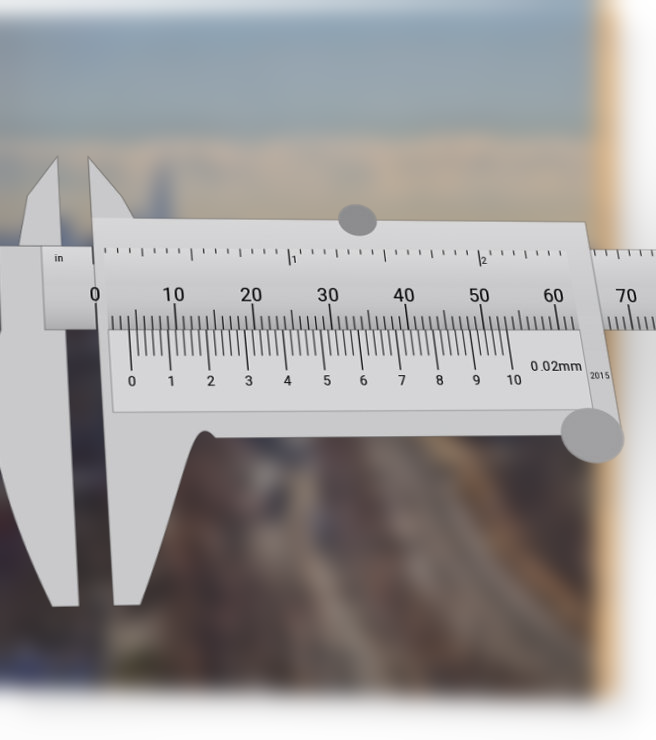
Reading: 4.0; mm
